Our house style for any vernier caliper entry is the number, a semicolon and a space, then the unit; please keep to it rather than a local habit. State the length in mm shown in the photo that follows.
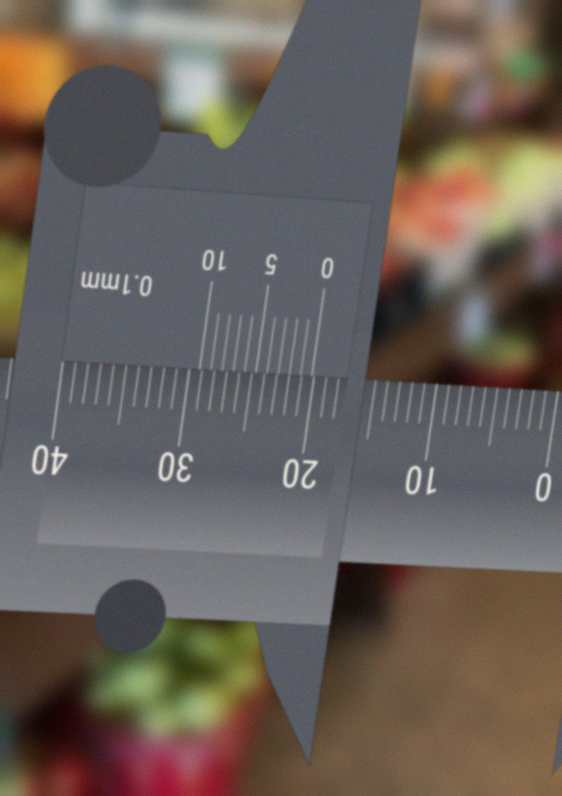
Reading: 20.2; mm
